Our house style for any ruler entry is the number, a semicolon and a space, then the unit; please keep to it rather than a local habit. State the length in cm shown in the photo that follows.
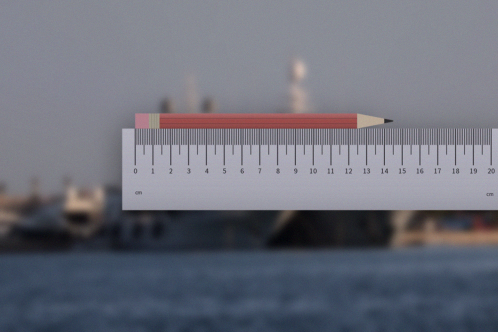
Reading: 14.5; cm
